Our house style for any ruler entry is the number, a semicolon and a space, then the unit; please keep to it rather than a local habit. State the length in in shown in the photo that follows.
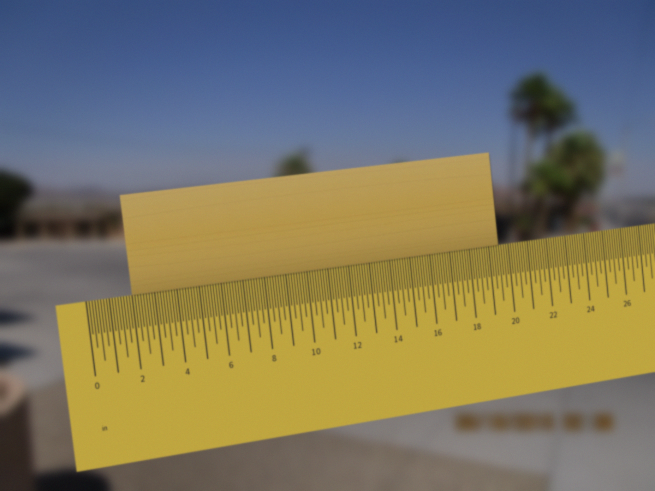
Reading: 17.5; in
